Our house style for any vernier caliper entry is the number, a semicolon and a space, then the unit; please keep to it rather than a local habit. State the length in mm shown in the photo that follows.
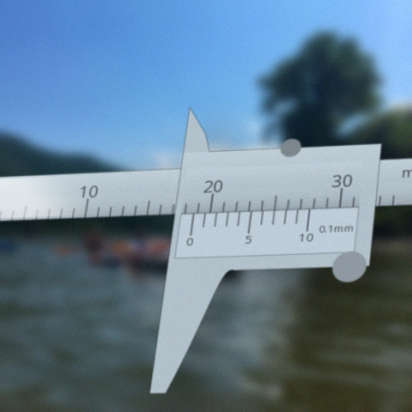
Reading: 18.7; mm
